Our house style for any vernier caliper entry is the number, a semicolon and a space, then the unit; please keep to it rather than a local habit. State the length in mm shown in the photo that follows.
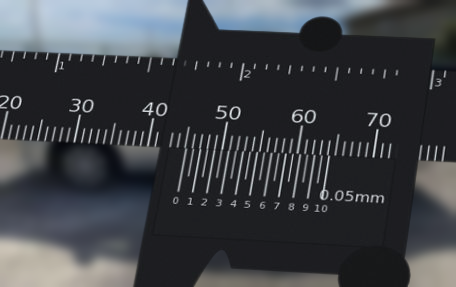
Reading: 45.2; mm
